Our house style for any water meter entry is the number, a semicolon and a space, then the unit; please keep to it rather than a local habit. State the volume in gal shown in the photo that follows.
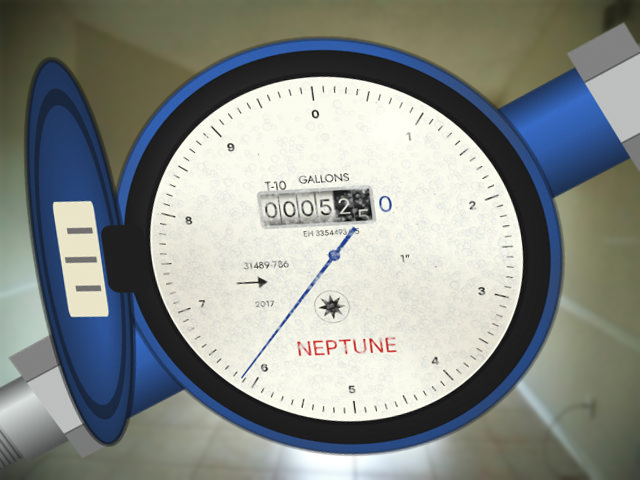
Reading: 5246.1; gal
